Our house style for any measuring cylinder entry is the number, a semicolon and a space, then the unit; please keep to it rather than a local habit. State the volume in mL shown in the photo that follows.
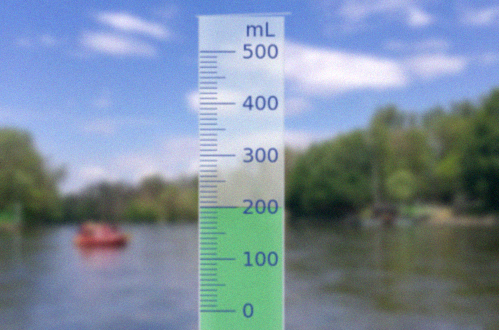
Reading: 200; mL
